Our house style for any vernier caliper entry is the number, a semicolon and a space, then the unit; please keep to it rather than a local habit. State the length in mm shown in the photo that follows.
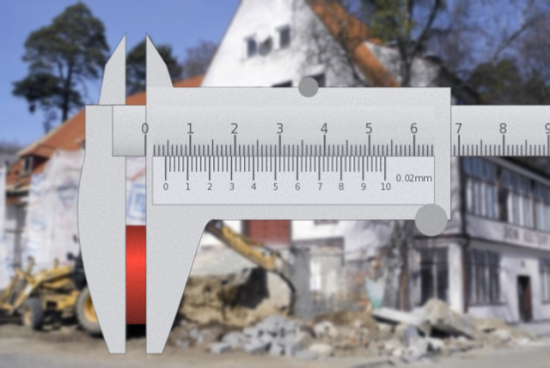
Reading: 4.5; mm
